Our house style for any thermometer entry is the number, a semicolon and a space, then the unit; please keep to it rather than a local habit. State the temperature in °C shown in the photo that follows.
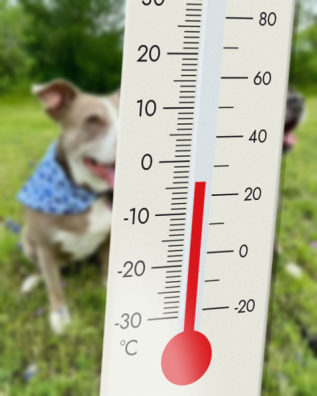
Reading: -4; °C
